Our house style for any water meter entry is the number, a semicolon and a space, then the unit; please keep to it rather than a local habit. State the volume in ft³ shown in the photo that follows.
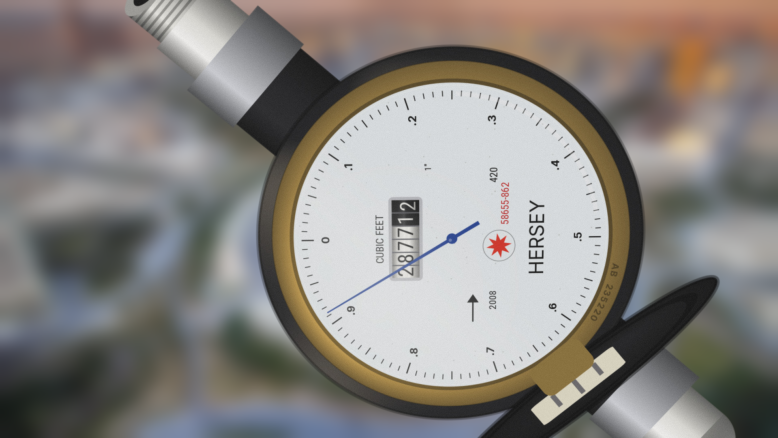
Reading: 287711.91; ft³
